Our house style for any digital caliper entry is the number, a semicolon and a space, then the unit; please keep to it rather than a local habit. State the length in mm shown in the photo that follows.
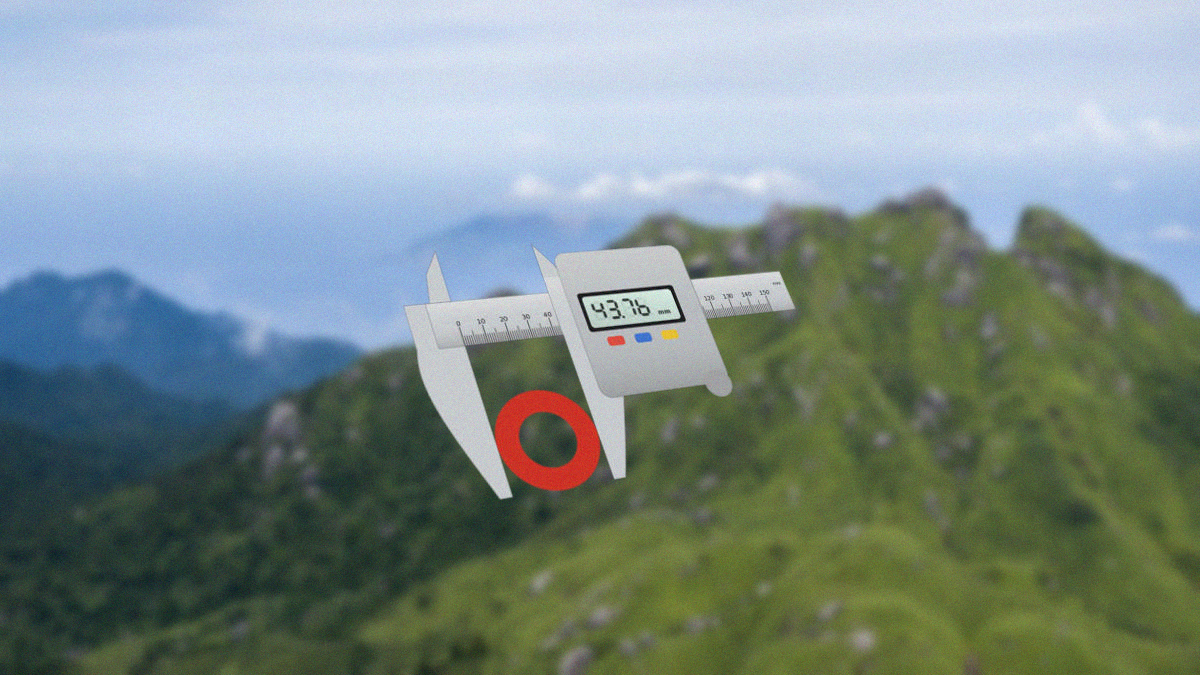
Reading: 43.76; mm
